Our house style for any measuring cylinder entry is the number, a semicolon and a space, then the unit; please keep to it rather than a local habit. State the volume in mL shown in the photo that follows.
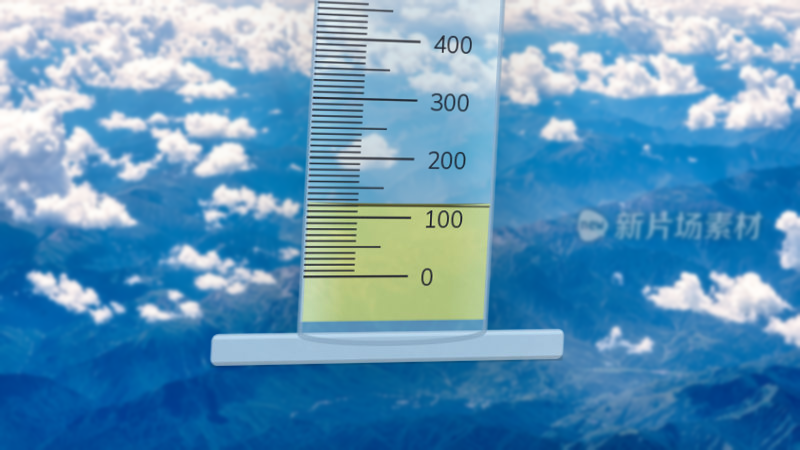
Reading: 120; mL
